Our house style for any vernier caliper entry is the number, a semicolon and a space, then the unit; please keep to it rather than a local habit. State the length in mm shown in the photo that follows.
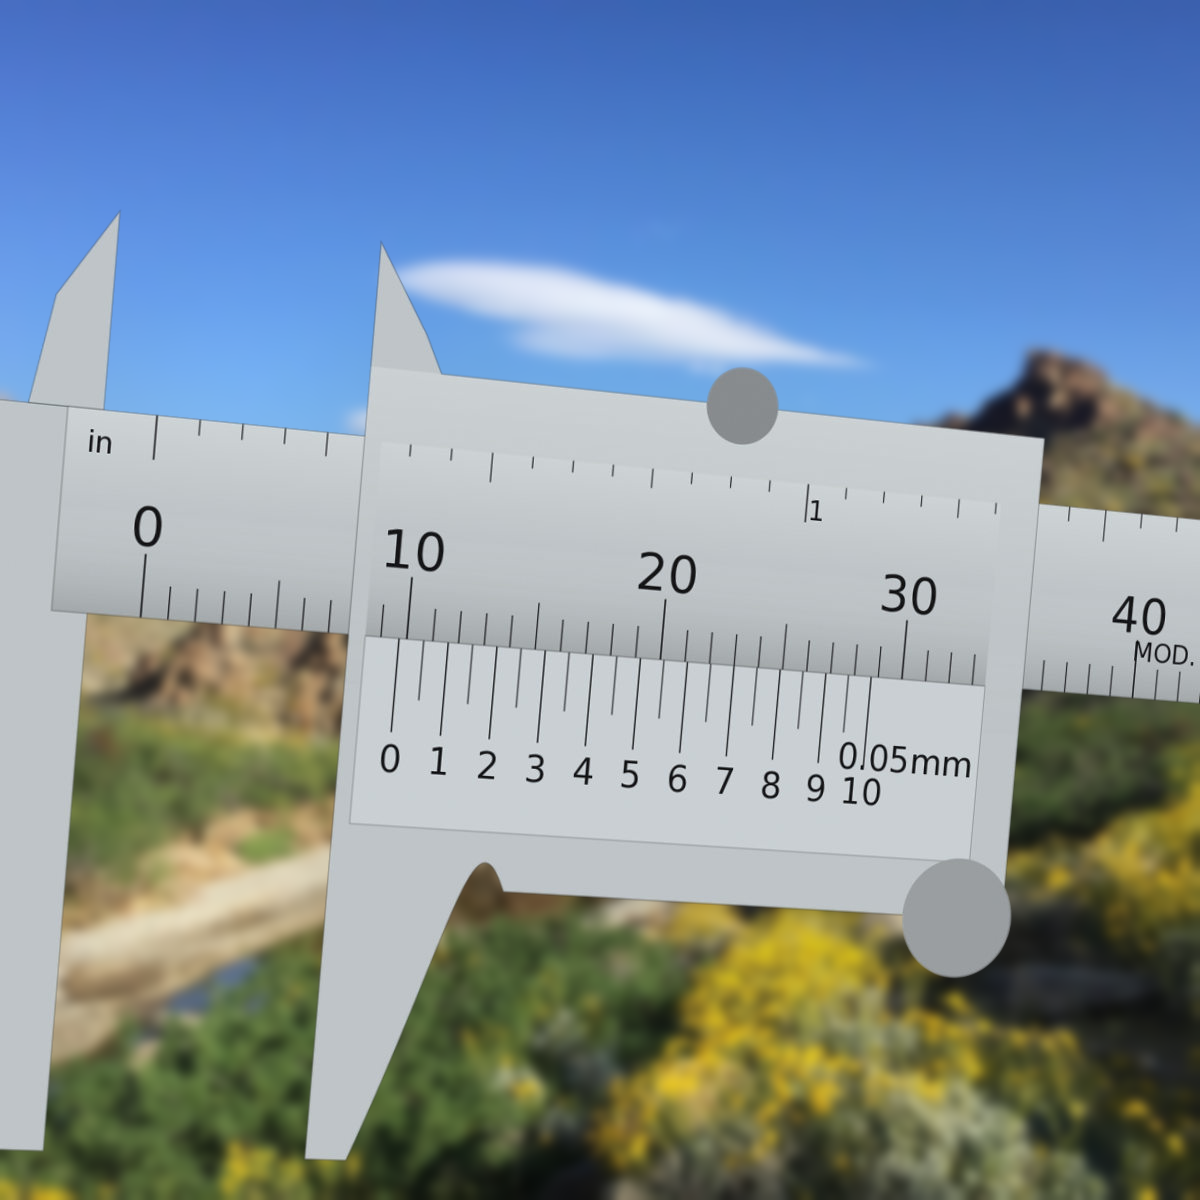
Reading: 9.70; mm
